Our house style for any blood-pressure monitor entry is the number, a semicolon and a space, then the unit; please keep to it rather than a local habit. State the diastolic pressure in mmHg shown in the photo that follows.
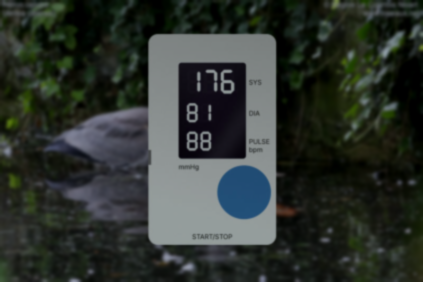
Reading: 81; mmHg
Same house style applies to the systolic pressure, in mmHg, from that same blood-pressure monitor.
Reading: 176; mmHg
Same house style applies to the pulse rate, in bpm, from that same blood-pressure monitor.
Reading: 88; bpm
